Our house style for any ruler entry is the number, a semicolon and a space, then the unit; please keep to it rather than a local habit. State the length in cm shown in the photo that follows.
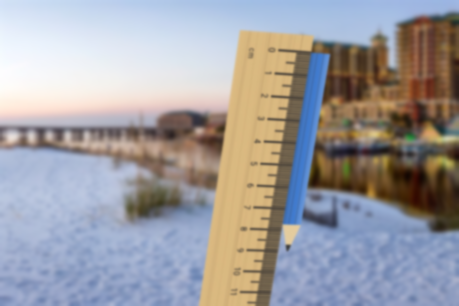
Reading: 9; cm
